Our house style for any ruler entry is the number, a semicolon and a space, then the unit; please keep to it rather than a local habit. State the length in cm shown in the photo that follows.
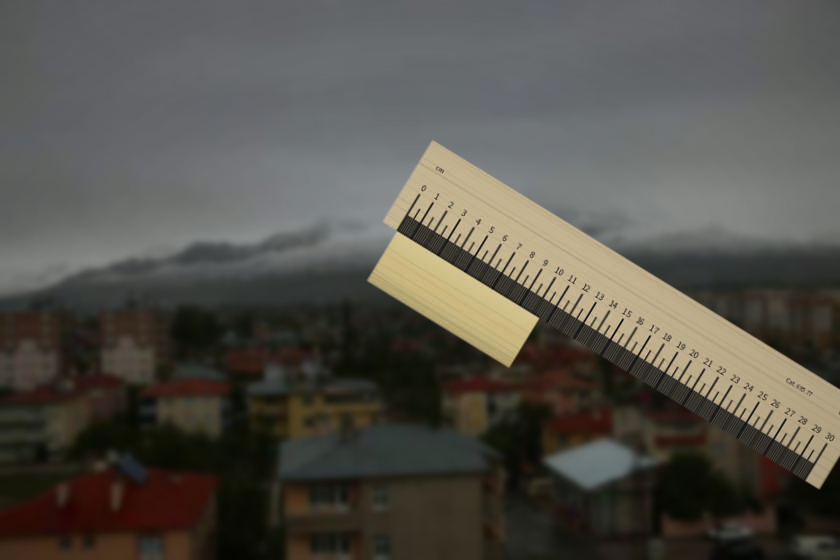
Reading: 10.5; cm
